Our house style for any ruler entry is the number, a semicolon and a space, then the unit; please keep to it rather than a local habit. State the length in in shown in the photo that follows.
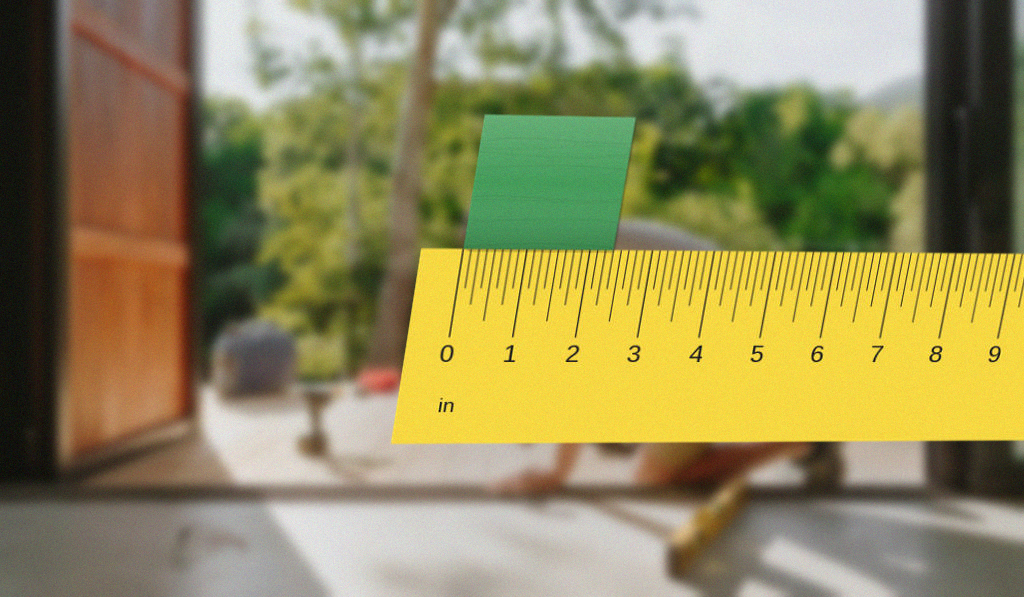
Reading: 2.375; in
